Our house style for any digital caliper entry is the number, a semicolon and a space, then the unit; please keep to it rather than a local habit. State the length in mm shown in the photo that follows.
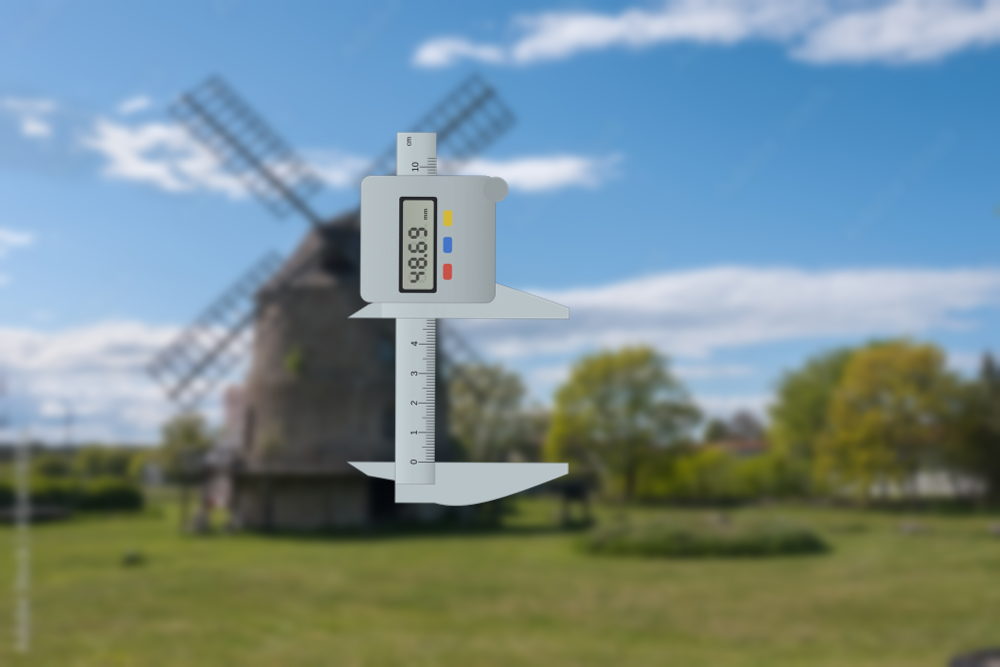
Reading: 48.69; mm
